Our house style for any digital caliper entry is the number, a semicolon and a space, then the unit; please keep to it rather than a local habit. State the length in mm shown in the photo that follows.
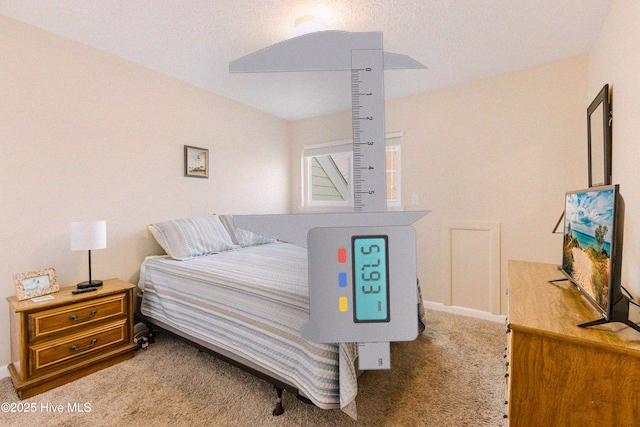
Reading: 57.93; mm
